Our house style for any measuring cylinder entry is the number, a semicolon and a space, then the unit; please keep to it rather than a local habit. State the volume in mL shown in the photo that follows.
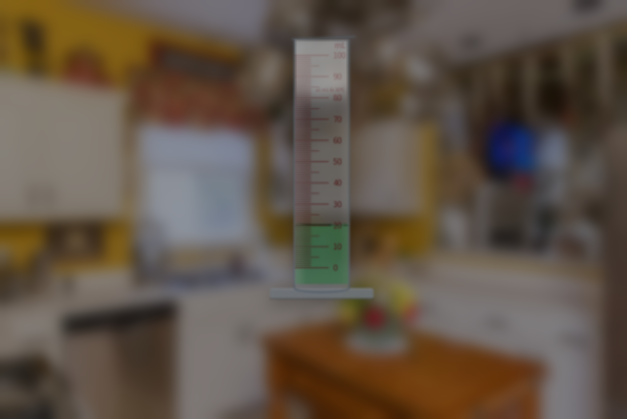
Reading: 20; mL
